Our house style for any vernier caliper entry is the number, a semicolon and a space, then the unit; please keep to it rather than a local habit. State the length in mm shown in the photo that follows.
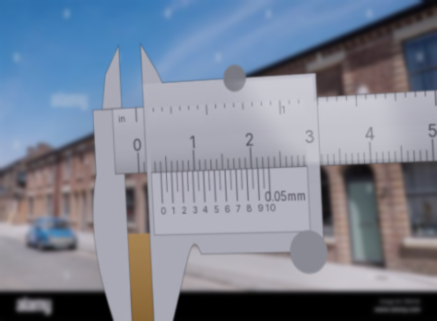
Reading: 4.0; mm
